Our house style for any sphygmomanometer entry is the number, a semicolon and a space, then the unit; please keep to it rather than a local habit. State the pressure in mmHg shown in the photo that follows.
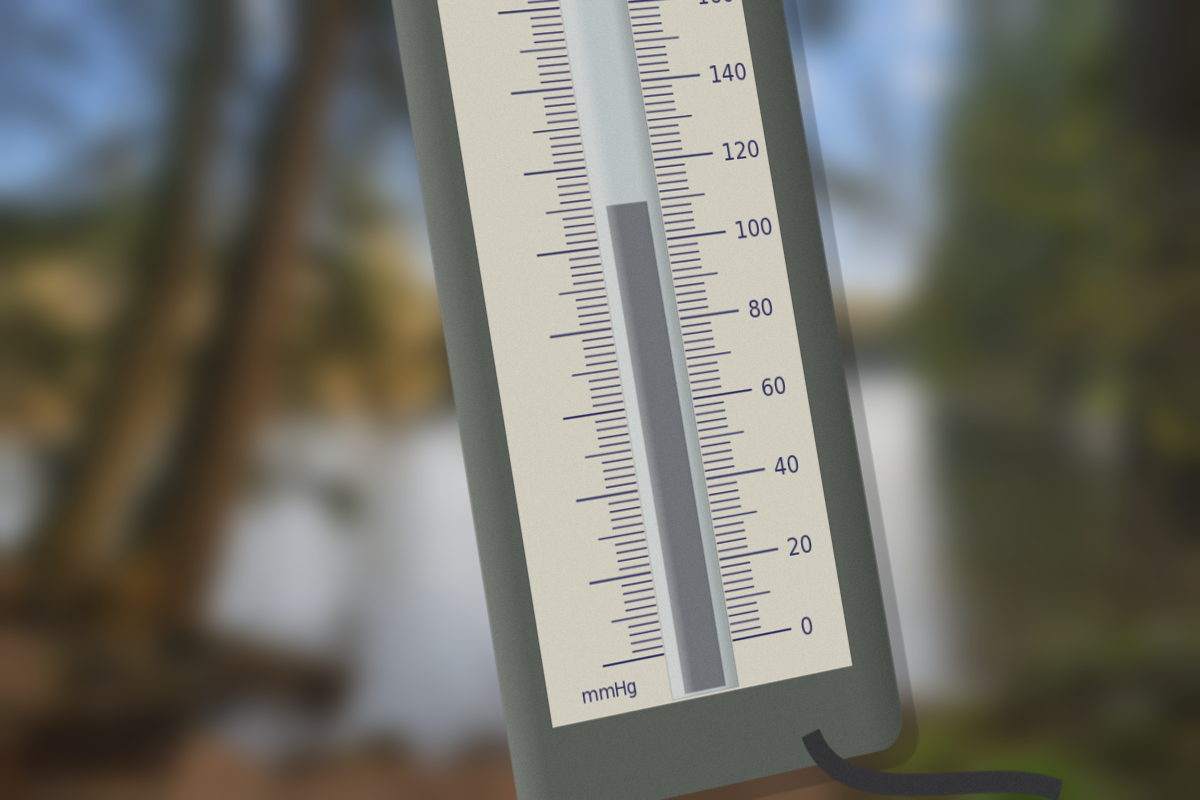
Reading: 110; mmHg
